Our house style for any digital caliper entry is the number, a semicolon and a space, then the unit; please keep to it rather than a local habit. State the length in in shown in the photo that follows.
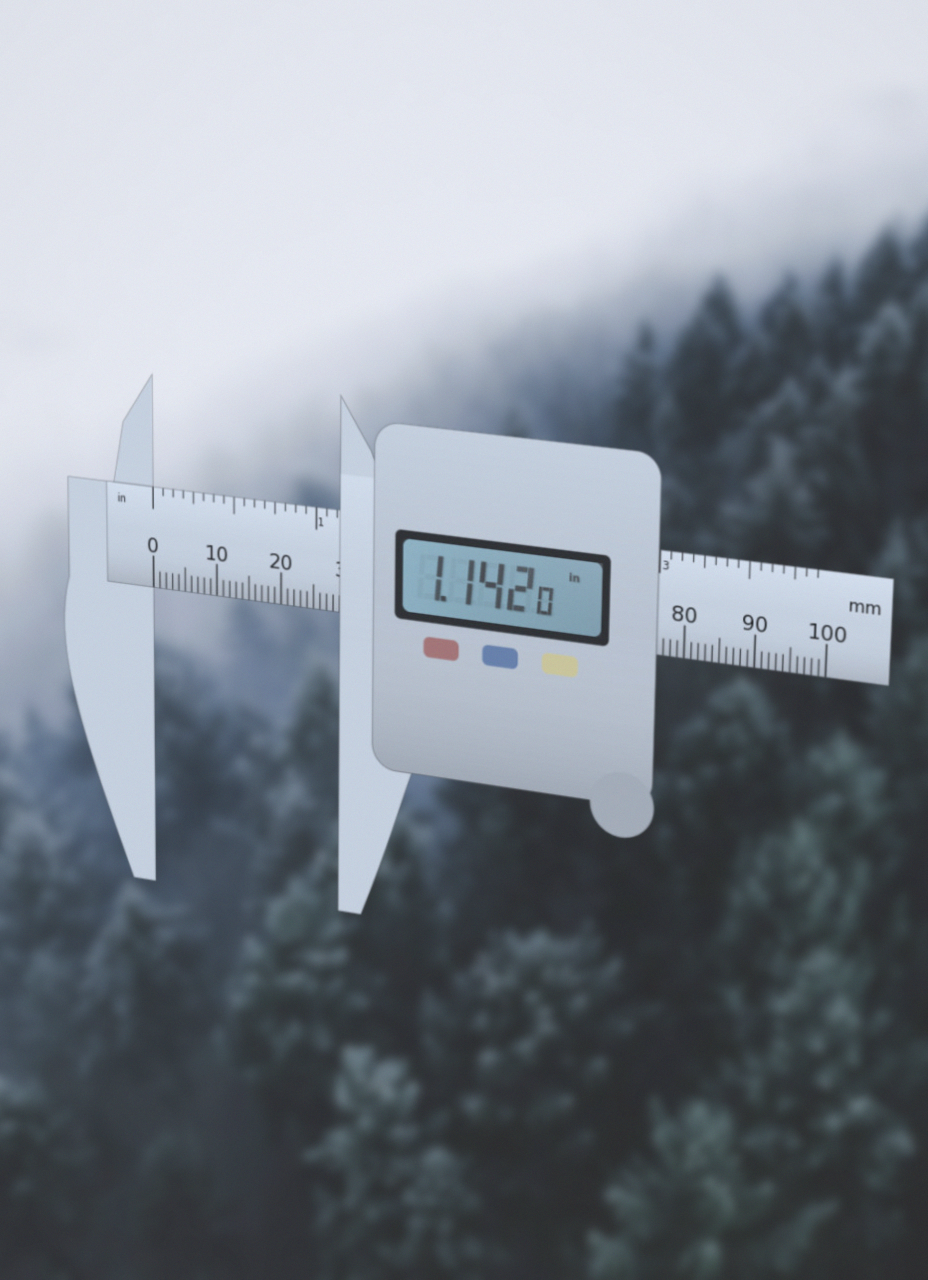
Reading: 1.1420; in
